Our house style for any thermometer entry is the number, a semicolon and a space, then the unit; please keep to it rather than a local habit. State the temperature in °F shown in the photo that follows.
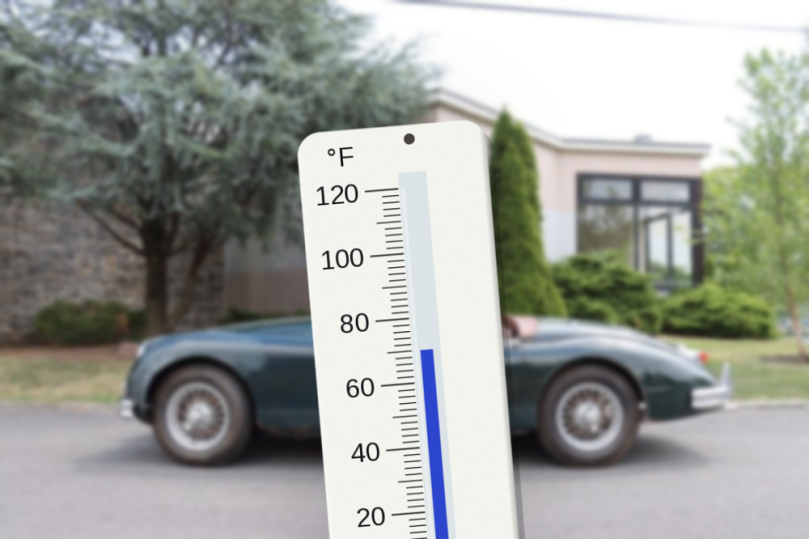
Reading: 70; °F
